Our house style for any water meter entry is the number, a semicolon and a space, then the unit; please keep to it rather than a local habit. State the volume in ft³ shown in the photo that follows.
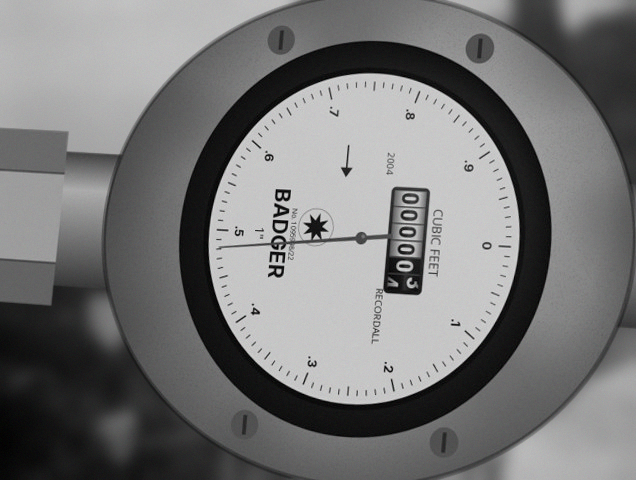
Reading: 3.48; ft³
